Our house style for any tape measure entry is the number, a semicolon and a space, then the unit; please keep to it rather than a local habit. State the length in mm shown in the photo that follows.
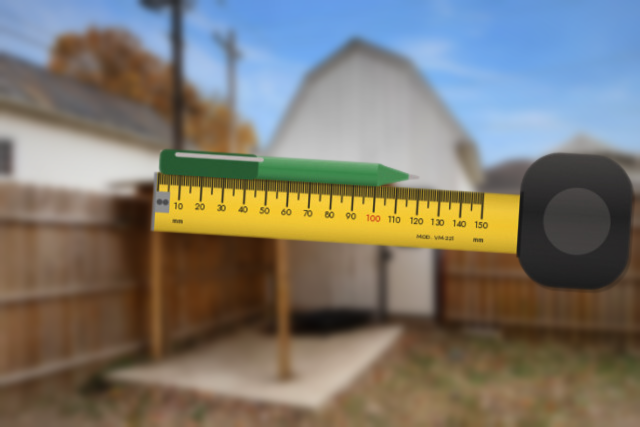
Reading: 120; mm
